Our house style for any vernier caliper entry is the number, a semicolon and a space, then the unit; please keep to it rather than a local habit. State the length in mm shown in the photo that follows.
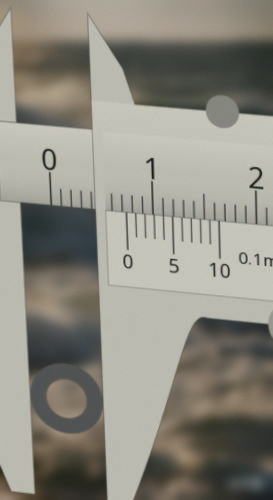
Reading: 7.4; mm
